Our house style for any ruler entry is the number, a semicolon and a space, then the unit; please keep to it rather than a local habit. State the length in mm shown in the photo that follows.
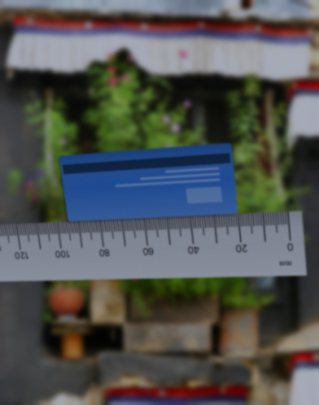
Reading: 75; mm
